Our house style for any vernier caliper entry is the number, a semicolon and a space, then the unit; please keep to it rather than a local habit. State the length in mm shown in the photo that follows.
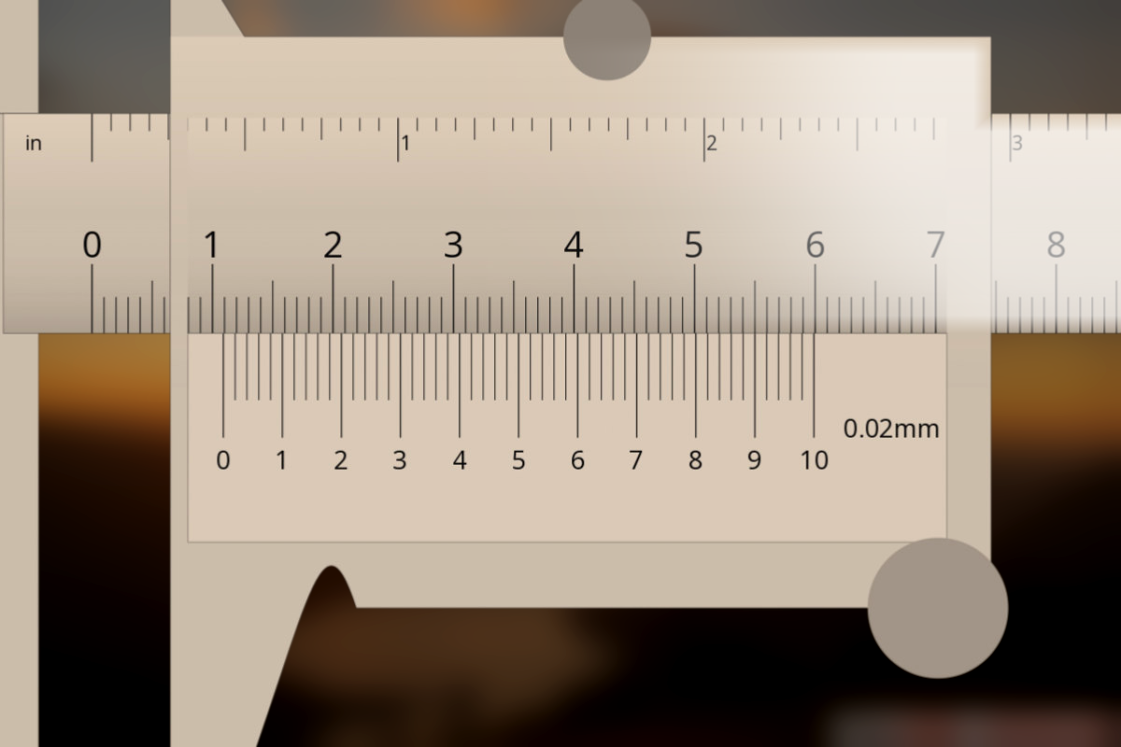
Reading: 10.9; mm
